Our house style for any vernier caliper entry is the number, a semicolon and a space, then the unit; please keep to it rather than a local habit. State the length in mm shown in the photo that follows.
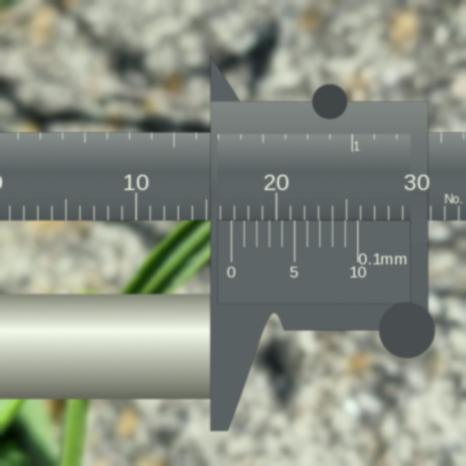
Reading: 16.8; mm
